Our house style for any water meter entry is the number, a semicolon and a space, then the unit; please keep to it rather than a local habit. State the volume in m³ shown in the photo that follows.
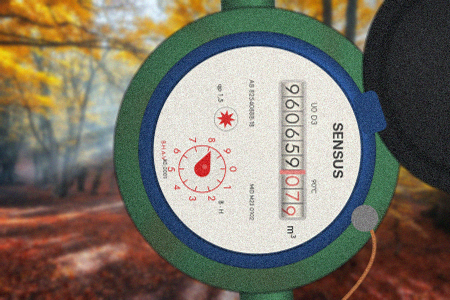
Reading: 960659.0788; m³
